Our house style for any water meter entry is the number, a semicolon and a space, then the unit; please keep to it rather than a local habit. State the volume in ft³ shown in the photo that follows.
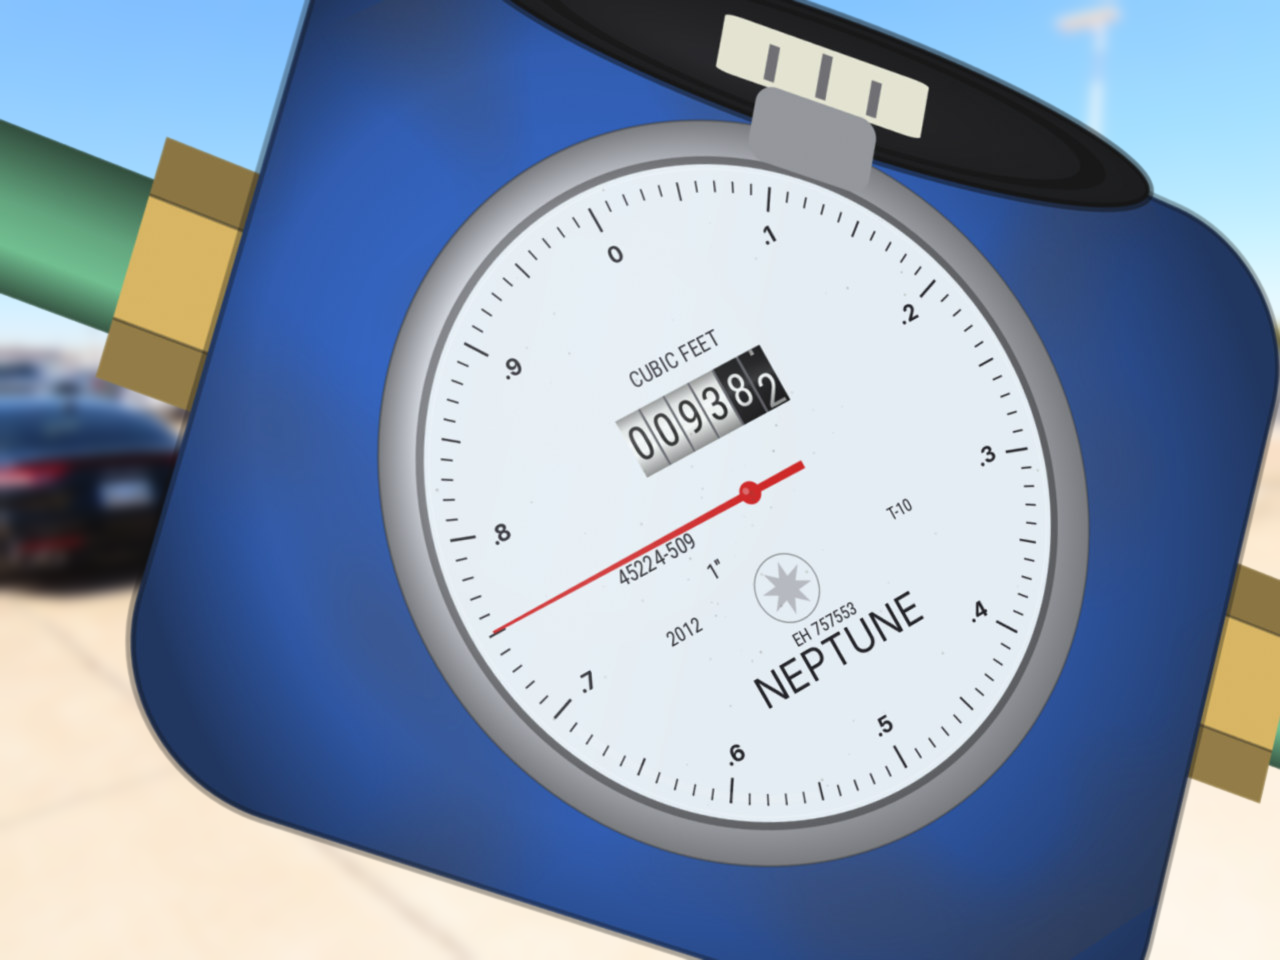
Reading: 9381.75; ft³
